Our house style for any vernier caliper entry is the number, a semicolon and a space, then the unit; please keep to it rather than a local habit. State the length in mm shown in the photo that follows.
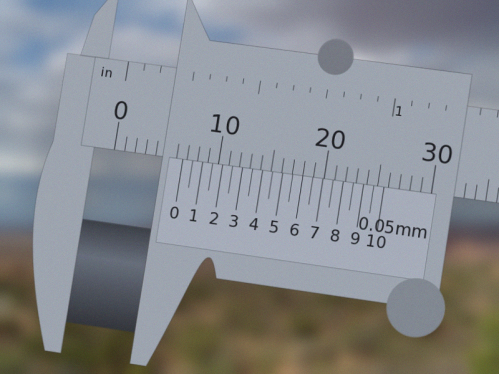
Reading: 6.6; mm
